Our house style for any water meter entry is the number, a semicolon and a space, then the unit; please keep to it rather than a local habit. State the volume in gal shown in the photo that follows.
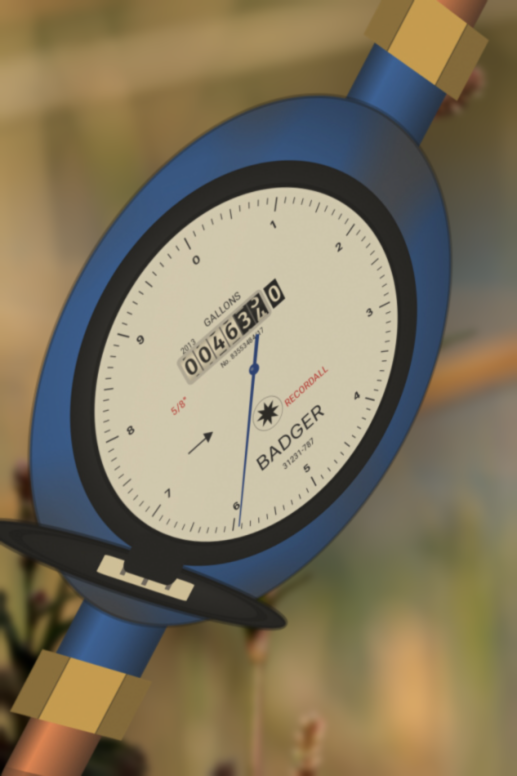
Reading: 46335.9; gal
